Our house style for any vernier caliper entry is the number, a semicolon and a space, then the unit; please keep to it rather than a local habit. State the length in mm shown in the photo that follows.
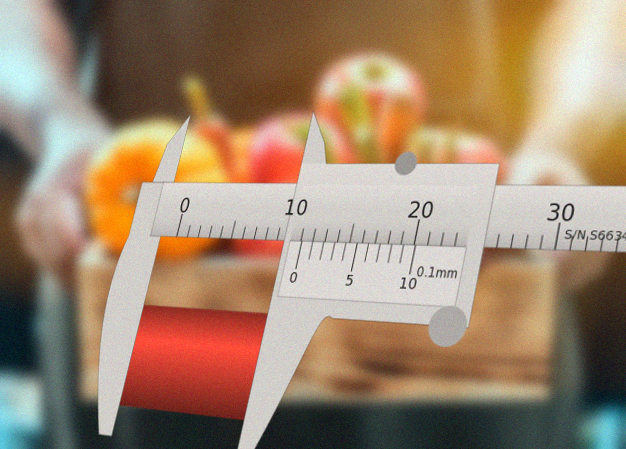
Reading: 11.1; mm
